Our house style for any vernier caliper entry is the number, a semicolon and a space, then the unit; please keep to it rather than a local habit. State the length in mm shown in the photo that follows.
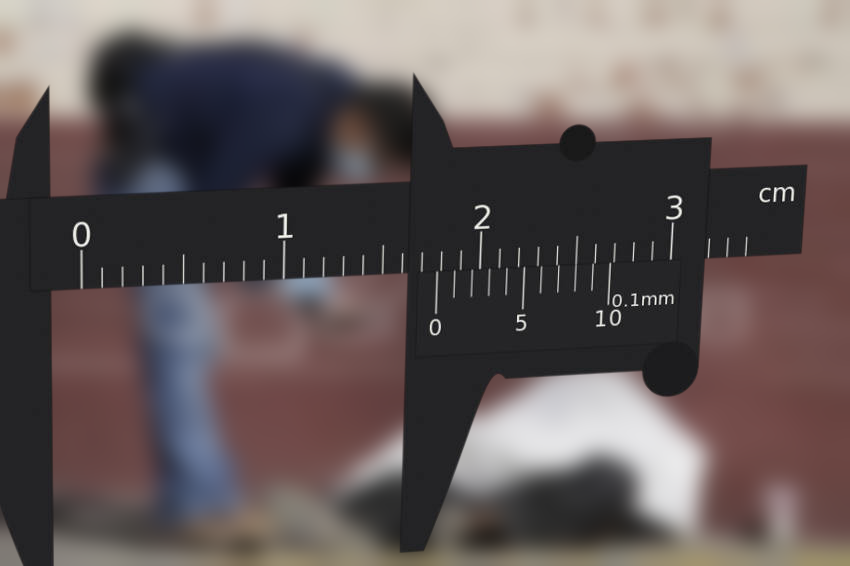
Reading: 17.8; mm
